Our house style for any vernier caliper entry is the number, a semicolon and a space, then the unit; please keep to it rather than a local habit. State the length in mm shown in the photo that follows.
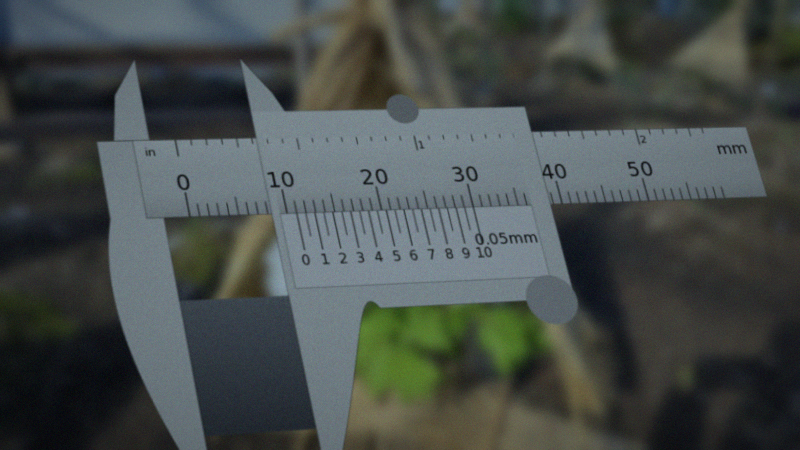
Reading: 11.0; mm
